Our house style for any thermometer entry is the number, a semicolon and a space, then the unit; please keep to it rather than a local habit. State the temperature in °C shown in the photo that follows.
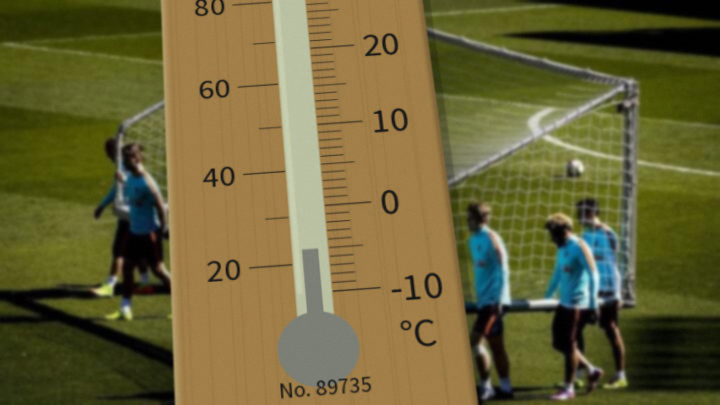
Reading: -5; °C
